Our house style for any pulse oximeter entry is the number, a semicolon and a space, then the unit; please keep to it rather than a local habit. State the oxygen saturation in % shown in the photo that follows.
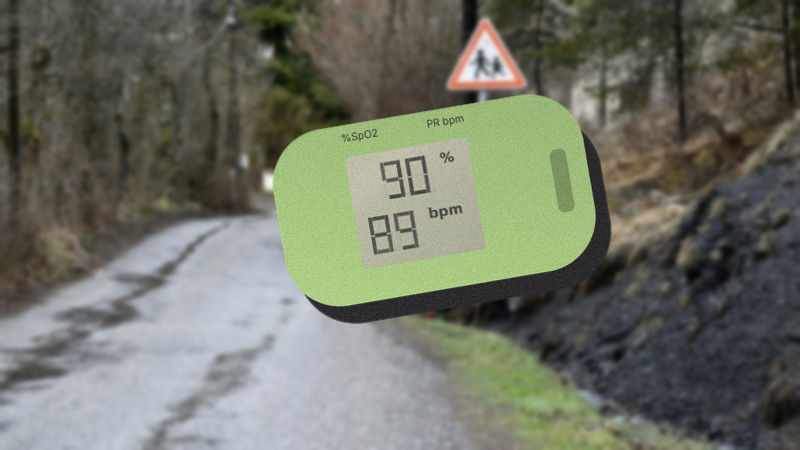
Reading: 90; %
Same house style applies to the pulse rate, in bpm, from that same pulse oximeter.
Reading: 89; bpm
